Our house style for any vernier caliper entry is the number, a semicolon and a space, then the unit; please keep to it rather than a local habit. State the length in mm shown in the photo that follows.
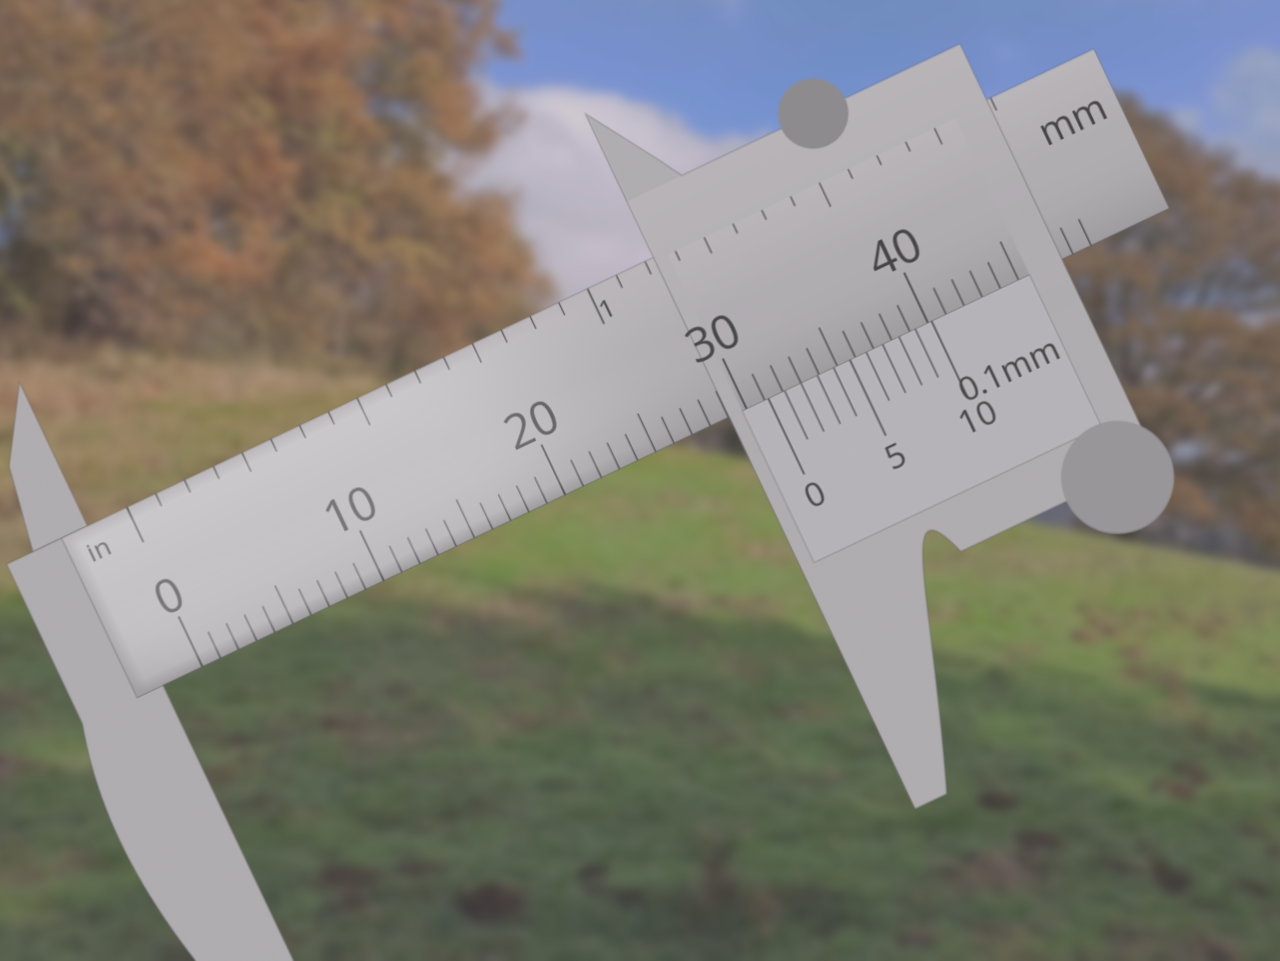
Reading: 31.2; mm
